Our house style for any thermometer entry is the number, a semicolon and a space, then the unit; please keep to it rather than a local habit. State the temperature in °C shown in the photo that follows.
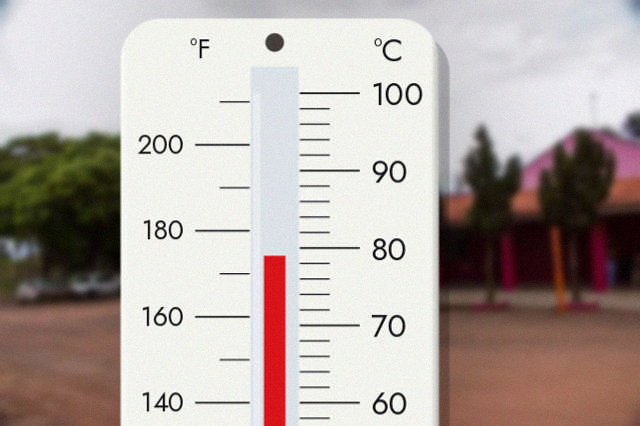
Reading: 79; °C
